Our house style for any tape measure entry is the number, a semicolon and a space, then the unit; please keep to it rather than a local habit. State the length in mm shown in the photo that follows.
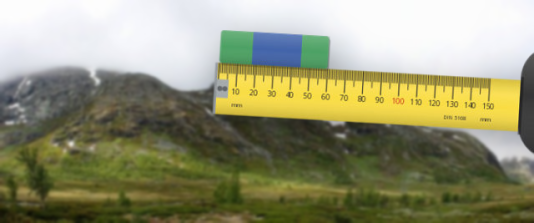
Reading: 60; mm
